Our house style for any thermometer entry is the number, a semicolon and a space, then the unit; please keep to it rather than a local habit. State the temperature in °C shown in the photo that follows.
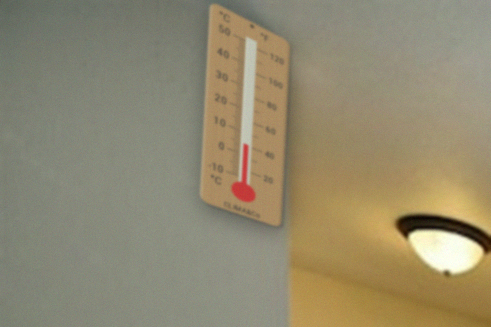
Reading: 5; °C
